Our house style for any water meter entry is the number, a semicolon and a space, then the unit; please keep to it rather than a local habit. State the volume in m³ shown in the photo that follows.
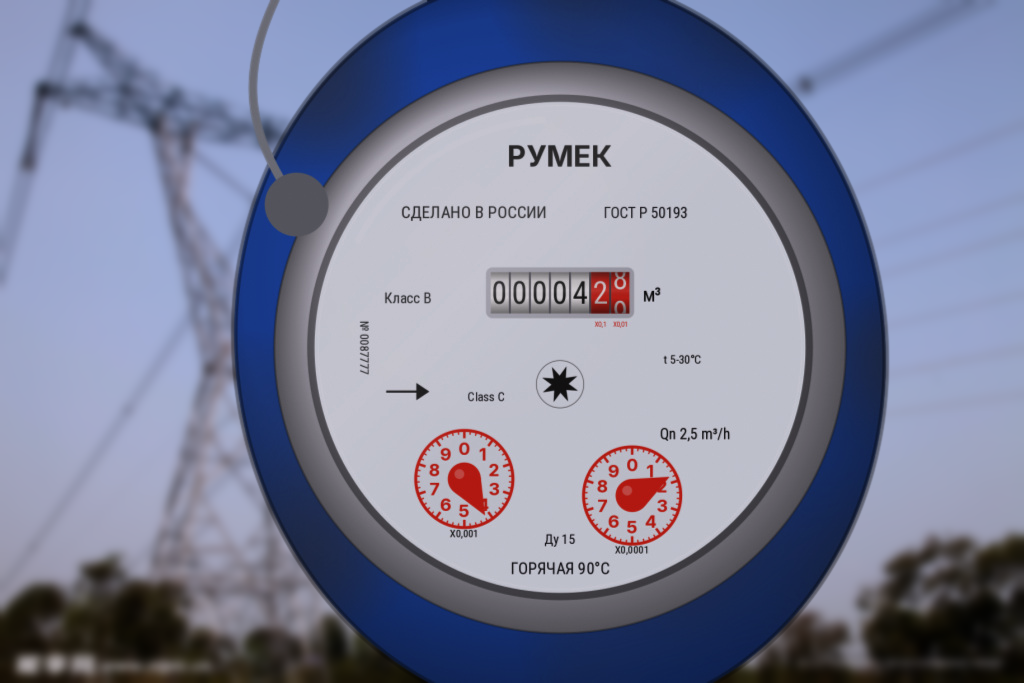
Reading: 4.2841; m³
